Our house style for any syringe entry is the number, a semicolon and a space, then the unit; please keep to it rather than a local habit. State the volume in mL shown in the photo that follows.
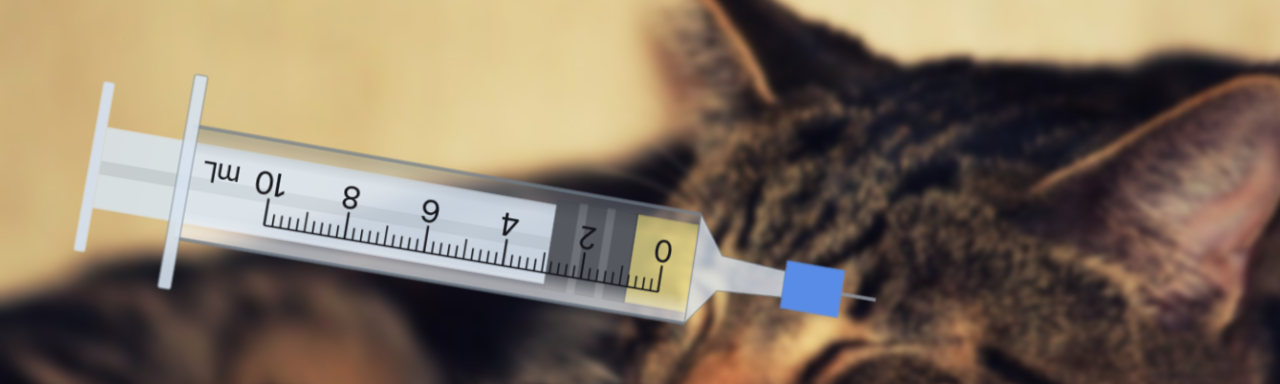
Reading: 0.8; mL
